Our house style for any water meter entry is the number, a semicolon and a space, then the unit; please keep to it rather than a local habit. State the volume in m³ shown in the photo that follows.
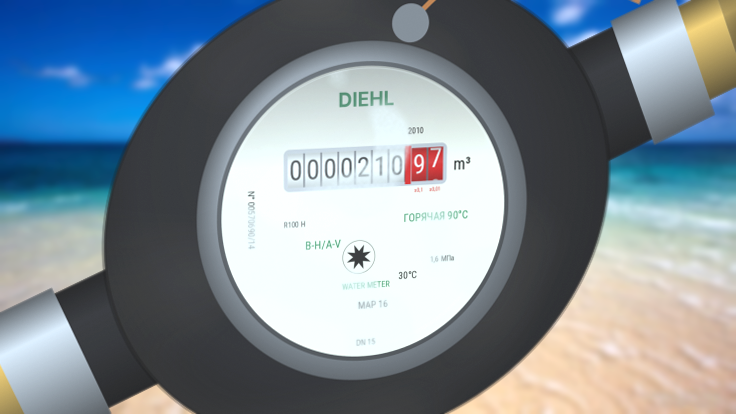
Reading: 210.97; m³
